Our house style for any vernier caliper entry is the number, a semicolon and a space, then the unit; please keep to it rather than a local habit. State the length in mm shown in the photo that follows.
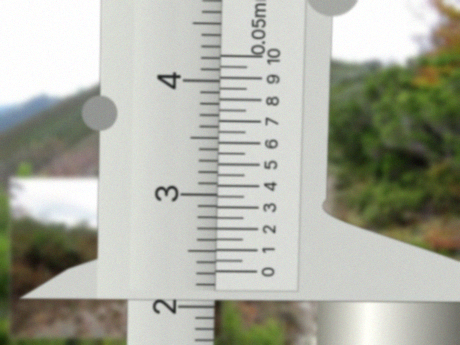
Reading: 23.2; mm
